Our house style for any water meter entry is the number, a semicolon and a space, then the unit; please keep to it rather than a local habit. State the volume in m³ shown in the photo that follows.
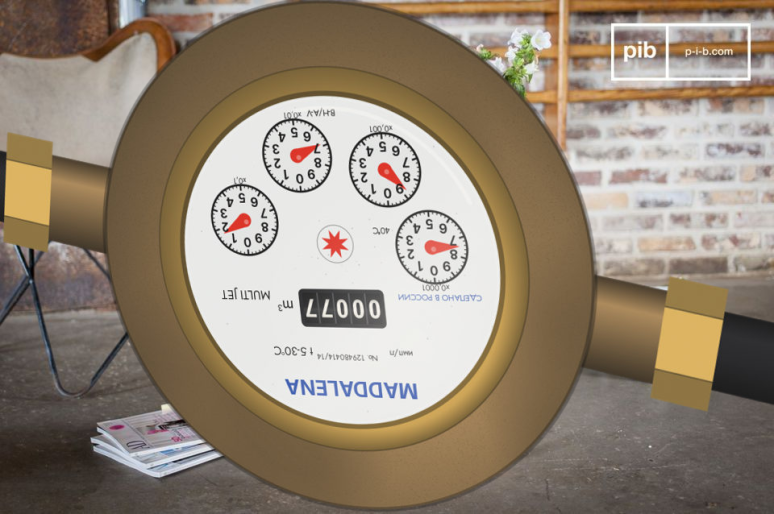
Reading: 77.1687; m³
